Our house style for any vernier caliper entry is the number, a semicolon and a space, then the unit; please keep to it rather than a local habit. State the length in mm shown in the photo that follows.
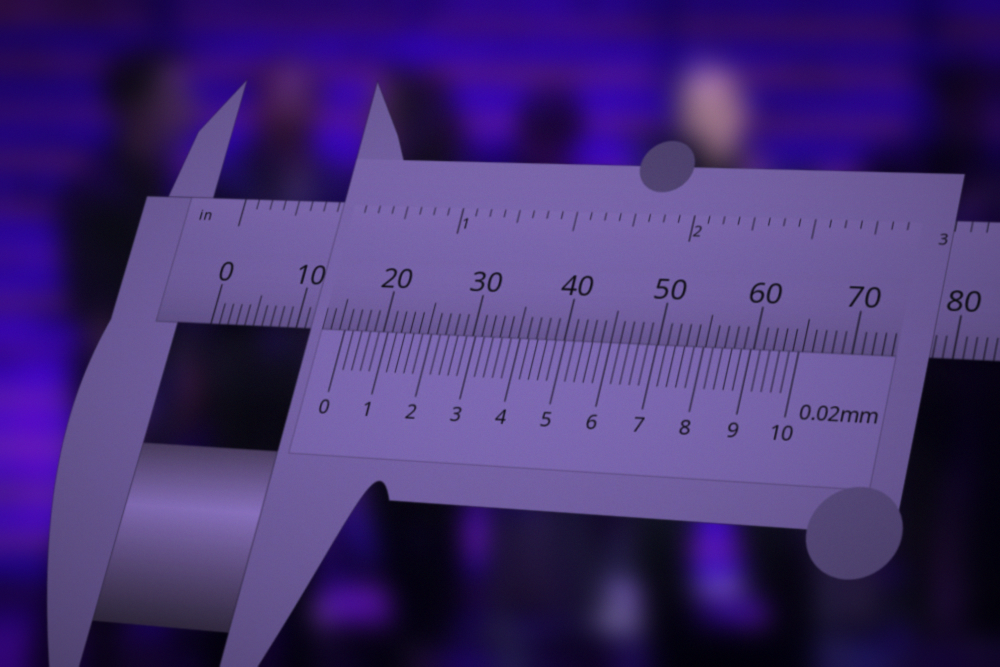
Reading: 15.6; mm
